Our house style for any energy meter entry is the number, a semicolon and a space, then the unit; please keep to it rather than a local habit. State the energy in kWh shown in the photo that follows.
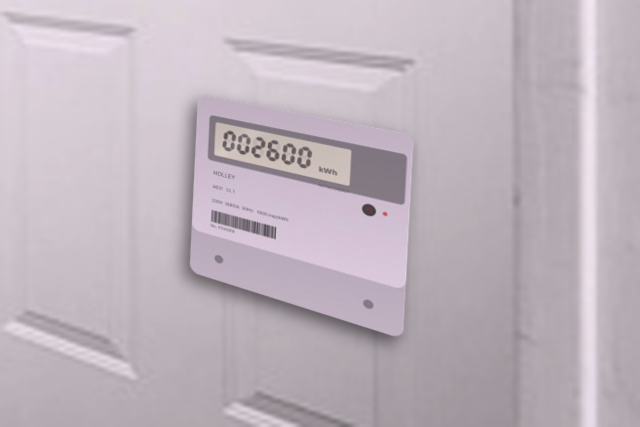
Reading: 2600; kWh
